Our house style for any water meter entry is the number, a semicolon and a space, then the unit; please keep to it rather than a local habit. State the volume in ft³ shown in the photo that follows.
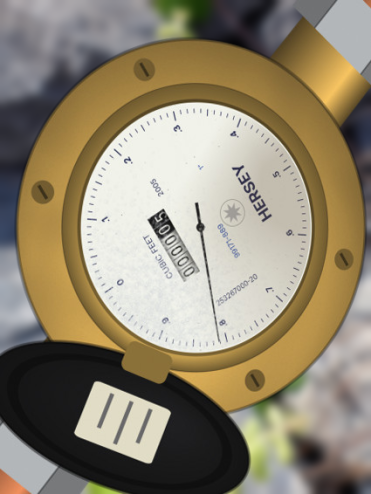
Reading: 4.81; ft³
